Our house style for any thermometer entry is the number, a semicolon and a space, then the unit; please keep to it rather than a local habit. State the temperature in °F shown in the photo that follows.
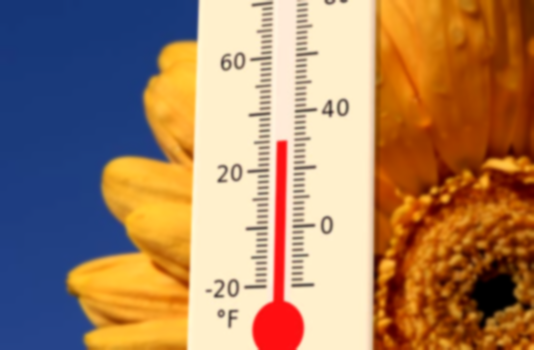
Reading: 30; °F
